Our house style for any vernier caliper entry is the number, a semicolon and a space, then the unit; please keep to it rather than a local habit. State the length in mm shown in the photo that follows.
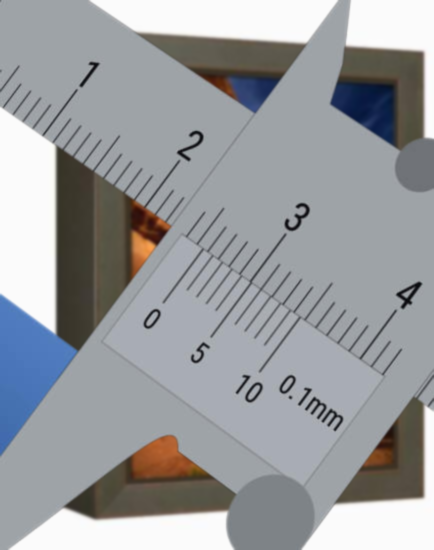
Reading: 25.6; mm
